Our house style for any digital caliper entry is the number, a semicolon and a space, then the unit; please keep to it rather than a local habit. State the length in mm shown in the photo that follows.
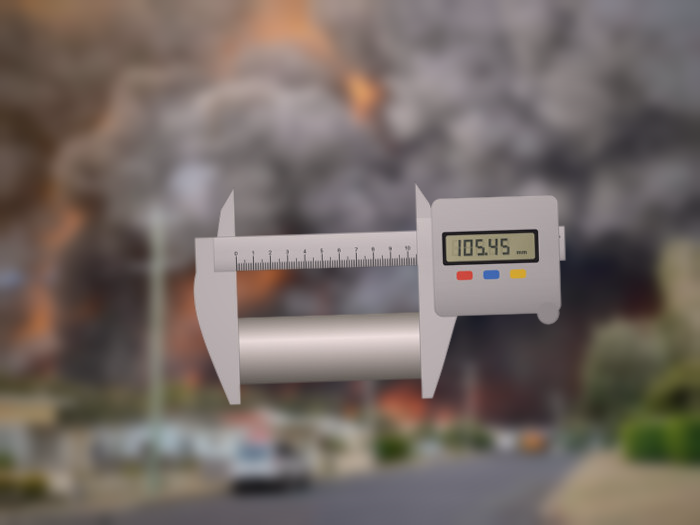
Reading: 105.45; mm
